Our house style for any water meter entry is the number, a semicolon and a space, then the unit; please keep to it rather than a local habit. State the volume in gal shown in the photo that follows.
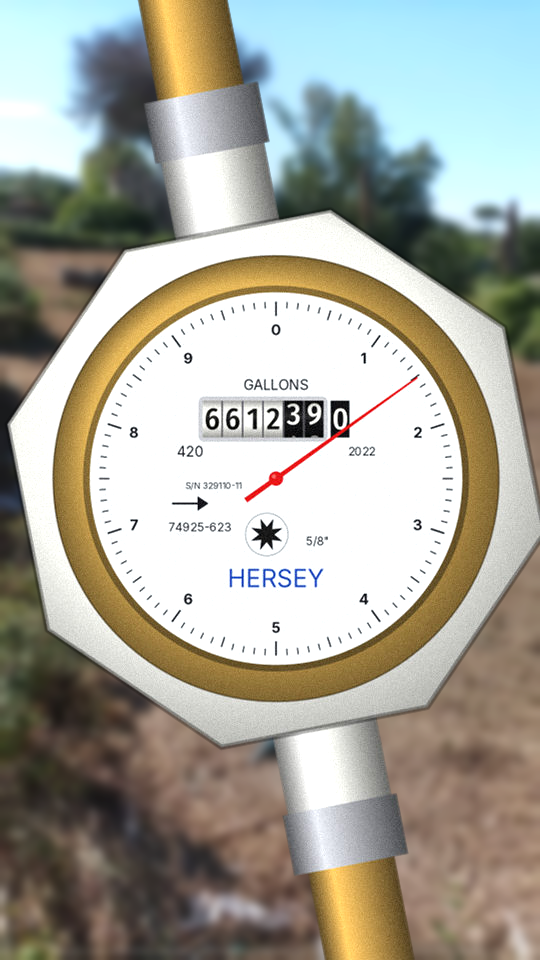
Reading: 6612391.5; gal
